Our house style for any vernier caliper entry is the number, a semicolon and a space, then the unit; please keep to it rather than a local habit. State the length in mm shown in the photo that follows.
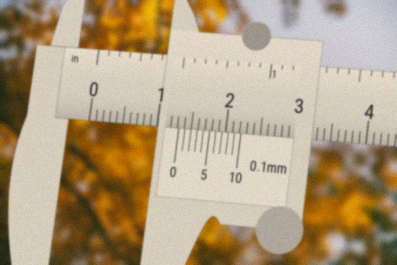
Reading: 13.2; mm
